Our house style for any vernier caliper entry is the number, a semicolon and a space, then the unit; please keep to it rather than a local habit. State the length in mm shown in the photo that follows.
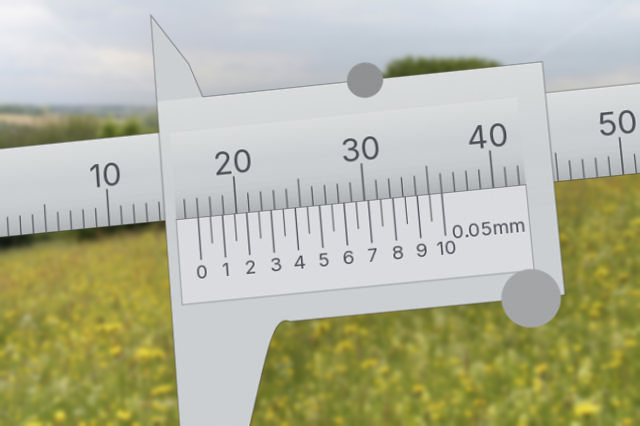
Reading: 17.0; mm
